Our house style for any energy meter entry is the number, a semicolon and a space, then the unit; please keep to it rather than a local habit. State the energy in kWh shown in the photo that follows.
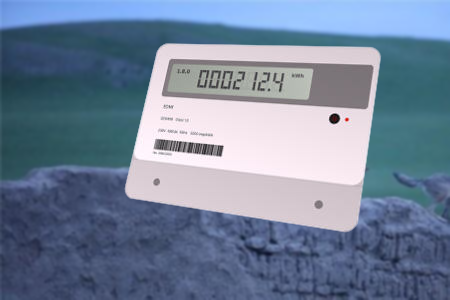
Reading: 212.4; kWh
